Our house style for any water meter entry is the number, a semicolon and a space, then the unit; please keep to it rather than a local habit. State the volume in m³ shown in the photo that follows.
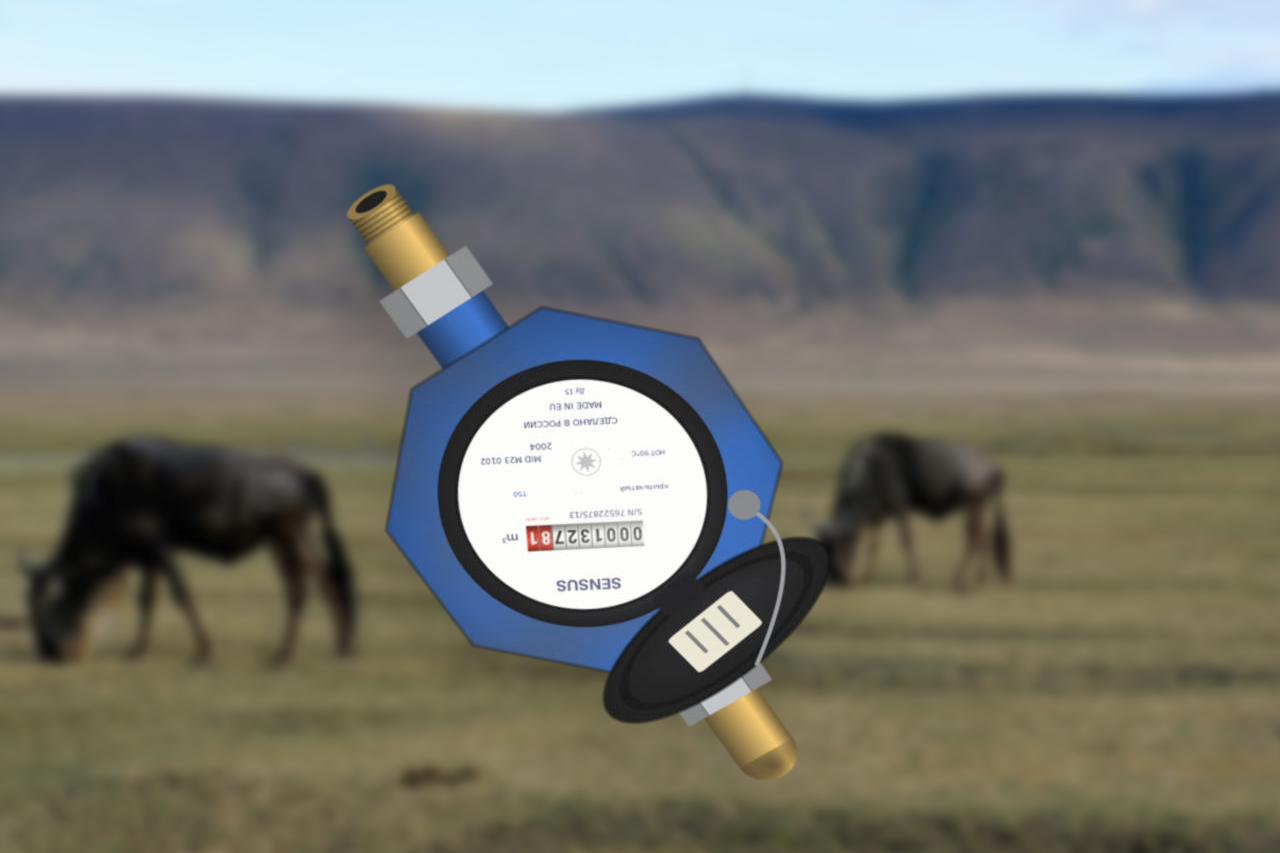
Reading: 1327.81; m³
